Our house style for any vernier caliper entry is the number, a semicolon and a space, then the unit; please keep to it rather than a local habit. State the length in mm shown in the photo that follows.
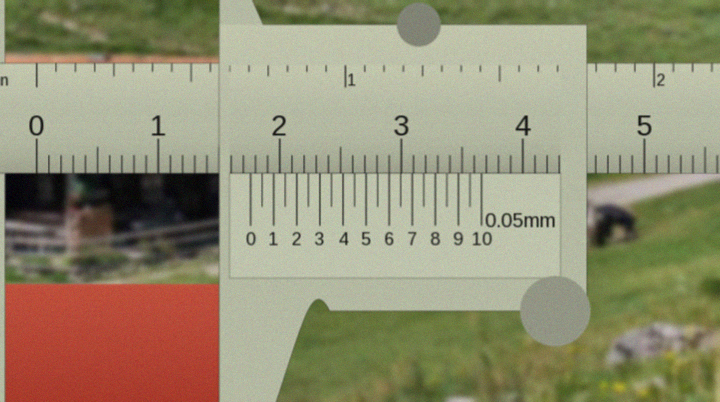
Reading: 17.6; mm
